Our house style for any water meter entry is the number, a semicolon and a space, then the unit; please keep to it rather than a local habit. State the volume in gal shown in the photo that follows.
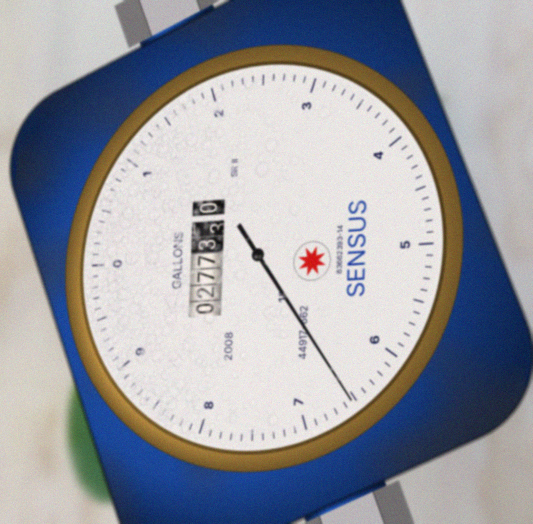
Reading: 277326.5; gal
